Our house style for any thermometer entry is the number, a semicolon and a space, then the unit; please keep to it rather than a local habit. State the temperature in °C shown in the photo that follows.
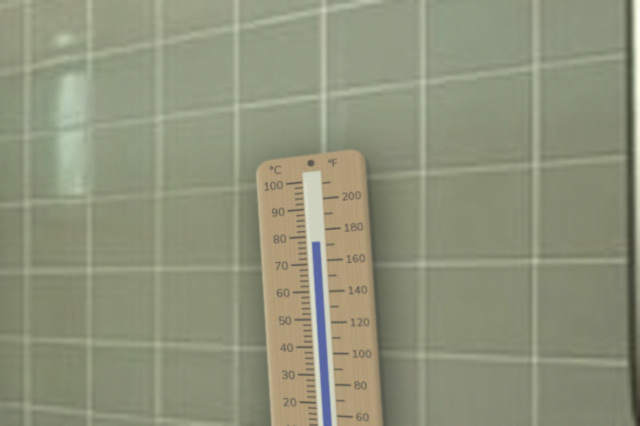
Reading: 78; °C
